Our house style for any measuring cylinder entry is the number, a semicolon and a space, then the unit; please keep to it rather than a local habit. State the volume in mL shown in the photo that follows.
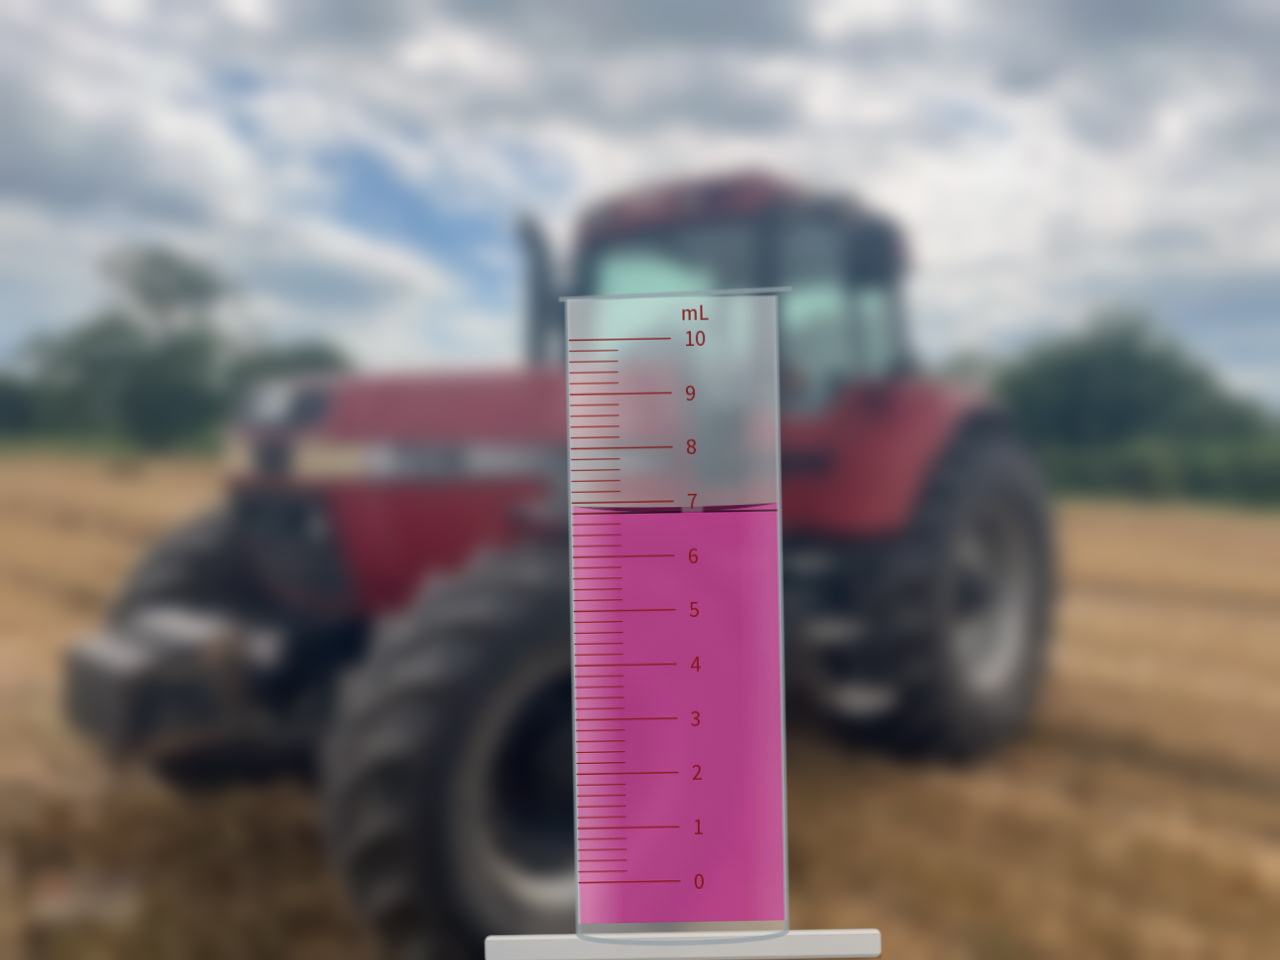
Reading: 6.8; mL
